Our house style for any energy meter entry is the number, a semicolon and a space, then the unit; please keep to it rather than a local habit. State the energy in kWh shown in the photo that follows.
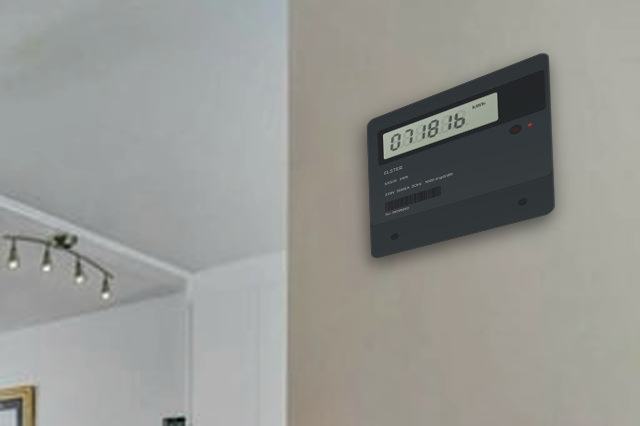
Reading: 71816; kWh
